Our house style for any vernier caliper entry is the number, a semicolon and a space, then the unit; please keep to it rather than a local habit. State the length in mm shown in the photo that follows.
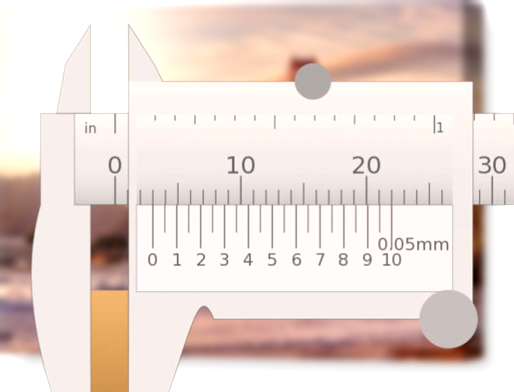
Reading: 3.0; mm
